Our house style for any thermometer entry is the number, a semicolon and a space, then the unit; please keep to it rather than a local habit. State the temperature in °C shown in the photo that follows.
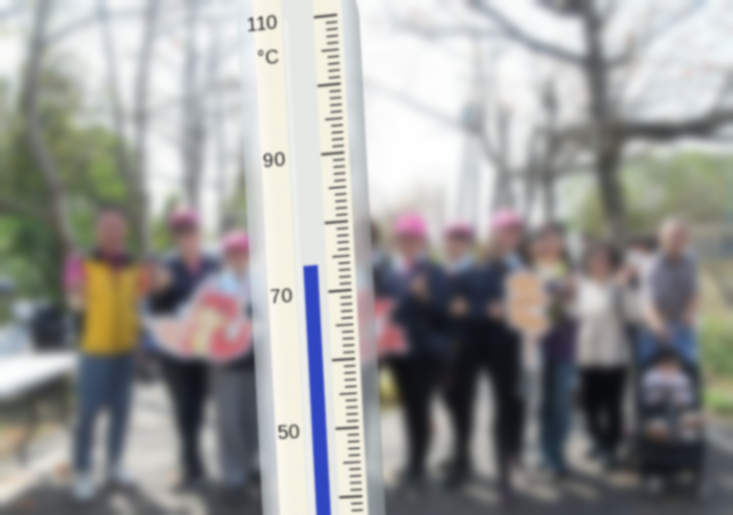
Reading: 74; °C
